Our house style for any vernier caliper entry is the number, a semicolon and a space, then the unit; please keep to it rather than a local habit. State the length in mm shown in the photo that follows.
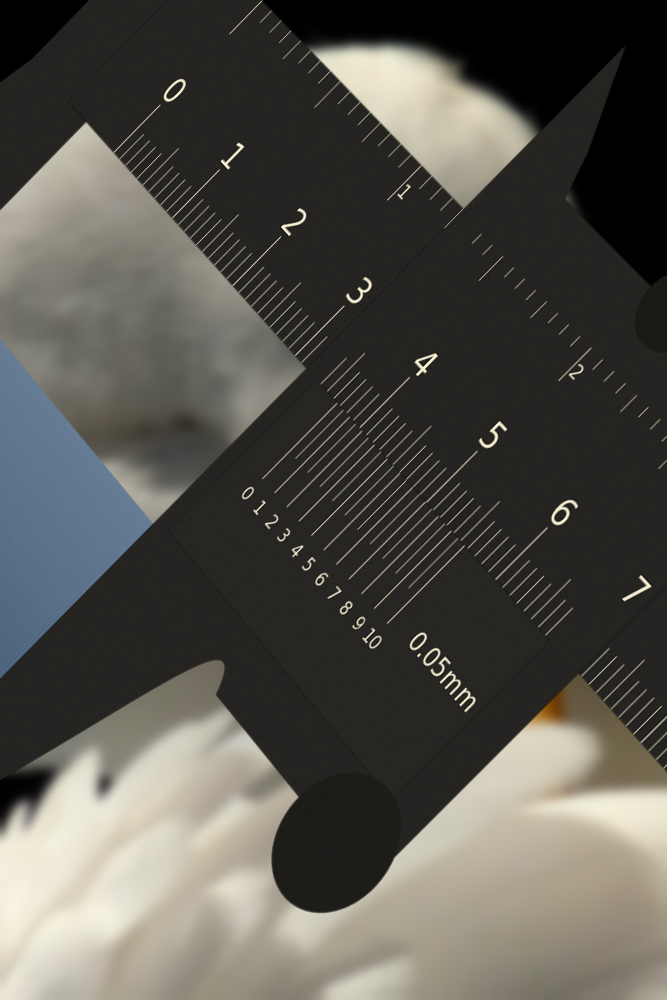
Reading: 36.6; mm
